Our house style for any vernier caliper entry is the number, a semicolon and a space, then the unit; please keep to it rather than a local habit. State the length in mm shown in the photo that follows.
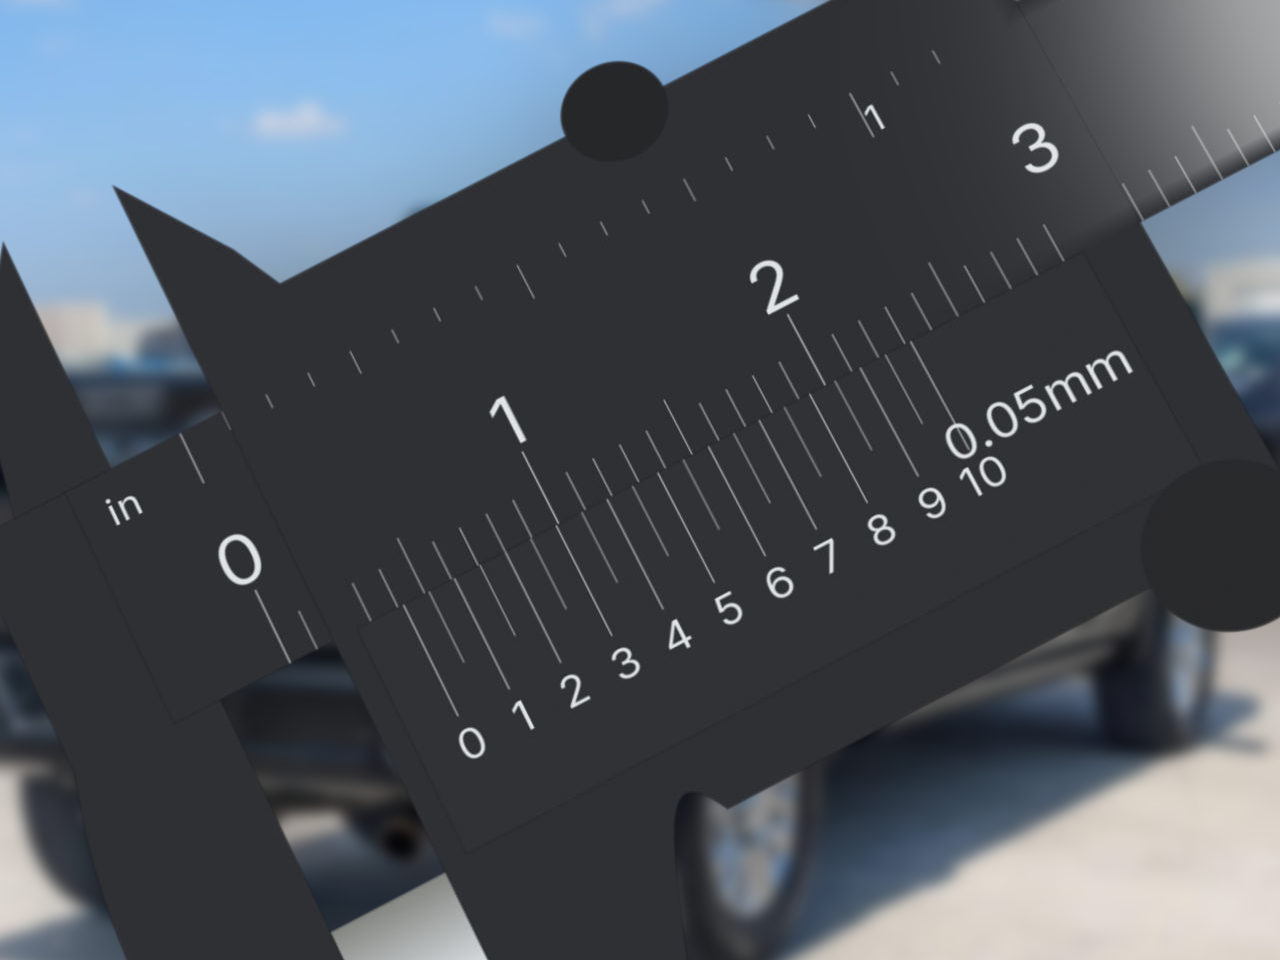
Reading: 4.20; mm
